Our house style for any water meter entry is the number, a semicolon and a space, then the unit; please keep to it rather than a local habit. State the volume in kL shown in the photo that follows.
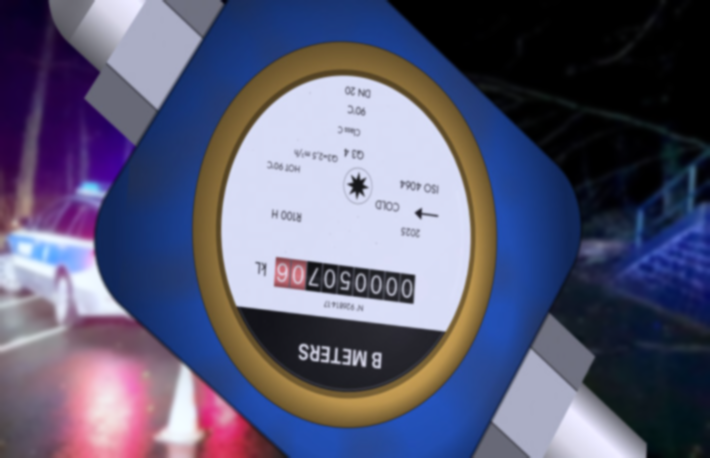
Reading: 507.06; kL
